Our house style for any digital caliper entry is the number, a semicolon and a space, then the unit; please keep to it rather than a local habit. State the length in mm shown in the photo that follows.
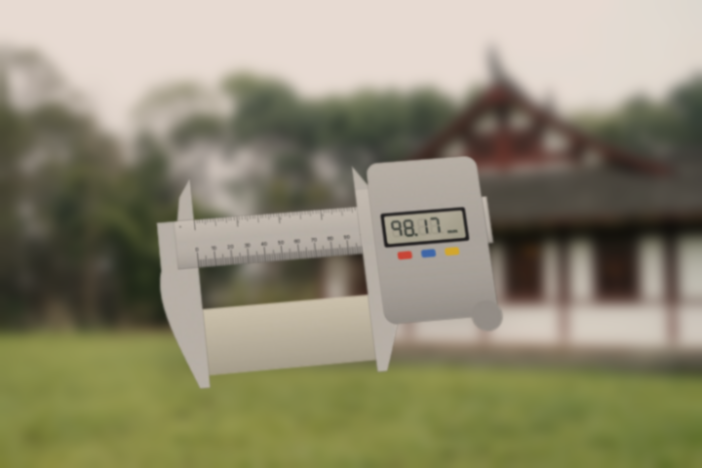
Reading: 98.17; mm
